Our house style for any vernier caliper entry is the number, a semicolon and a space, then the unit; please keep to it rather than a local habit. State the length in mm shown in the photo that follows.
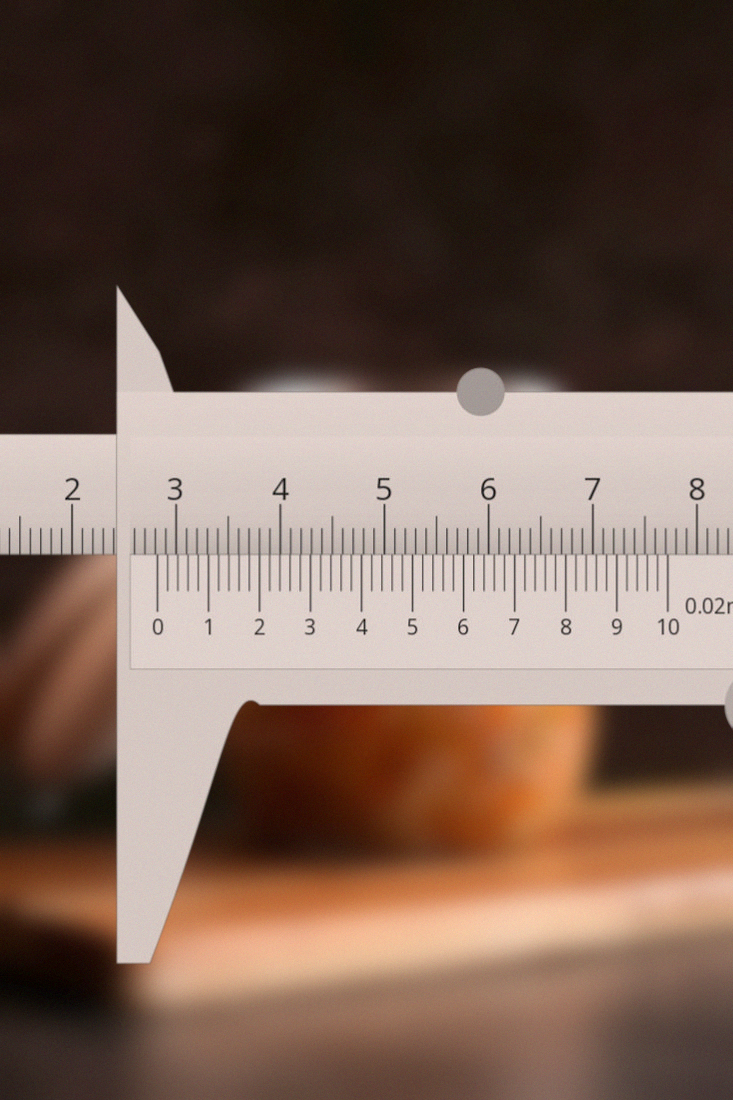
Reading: 28.2; mm
